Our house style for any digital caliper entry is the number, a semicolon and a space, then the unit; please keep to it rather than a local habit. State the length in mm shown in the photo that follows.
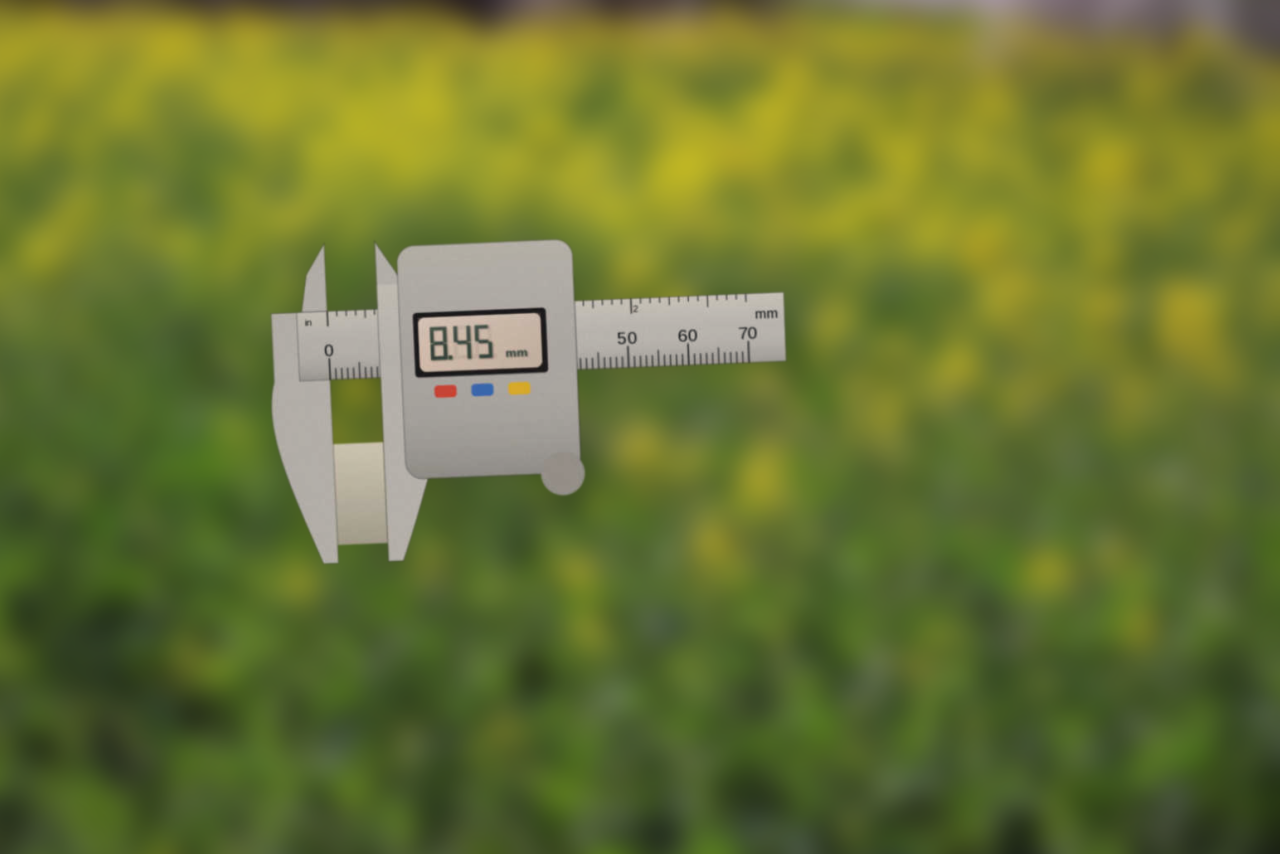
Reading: 8.45; mm
